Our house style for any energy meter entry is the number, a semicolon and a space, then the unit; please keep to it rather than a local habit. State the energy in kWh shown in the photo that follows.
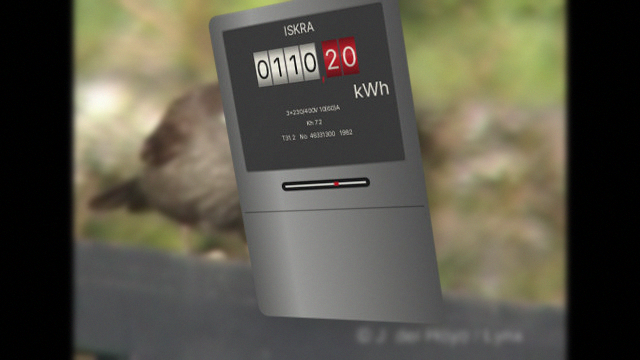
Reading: 110.20; kWh
